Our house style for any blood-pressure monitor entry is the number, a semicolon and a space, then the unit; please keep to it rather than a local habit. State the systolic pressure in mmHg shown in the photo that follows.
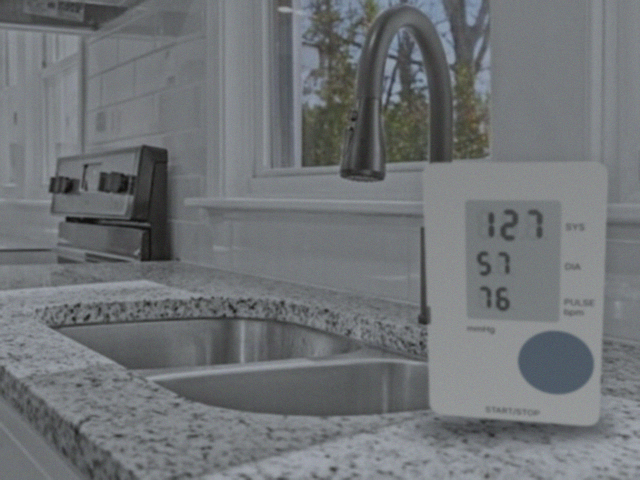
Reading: 127; mmHg
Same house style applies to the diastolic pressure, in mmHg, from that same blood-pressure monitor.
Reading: 57; mmHg
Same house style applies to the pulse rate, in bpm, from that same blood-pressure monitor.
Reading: 76; bpm
